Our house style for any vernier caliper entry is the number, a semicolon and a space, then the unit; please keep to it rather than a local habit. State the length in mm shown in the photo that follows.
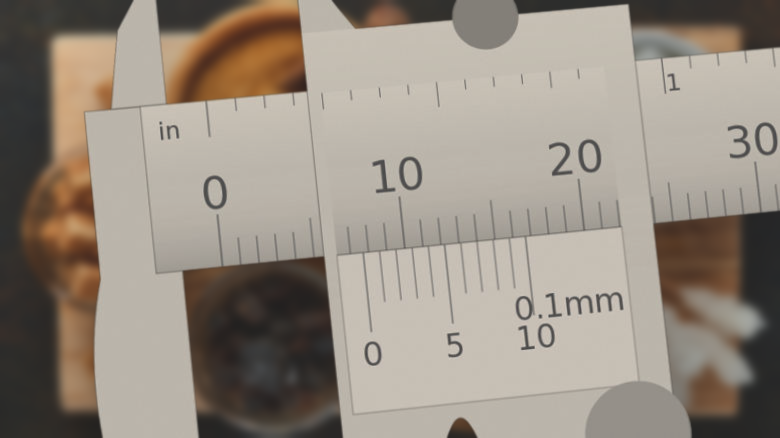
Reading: 7.7; mm
